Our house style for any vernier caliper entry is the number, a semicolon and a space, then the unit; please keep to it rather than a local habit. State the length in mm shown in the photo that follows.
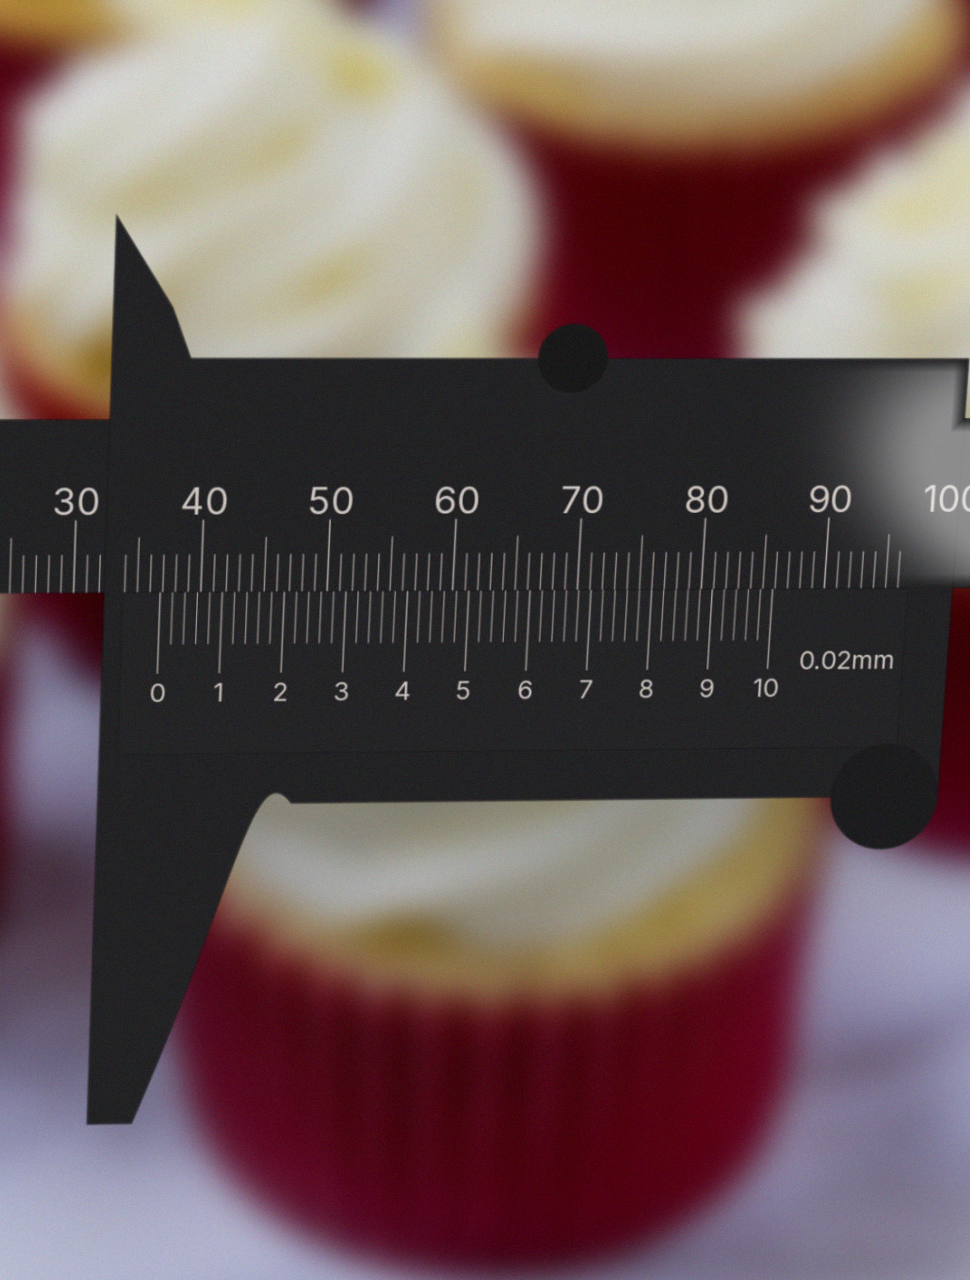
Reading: 36.8; mm
